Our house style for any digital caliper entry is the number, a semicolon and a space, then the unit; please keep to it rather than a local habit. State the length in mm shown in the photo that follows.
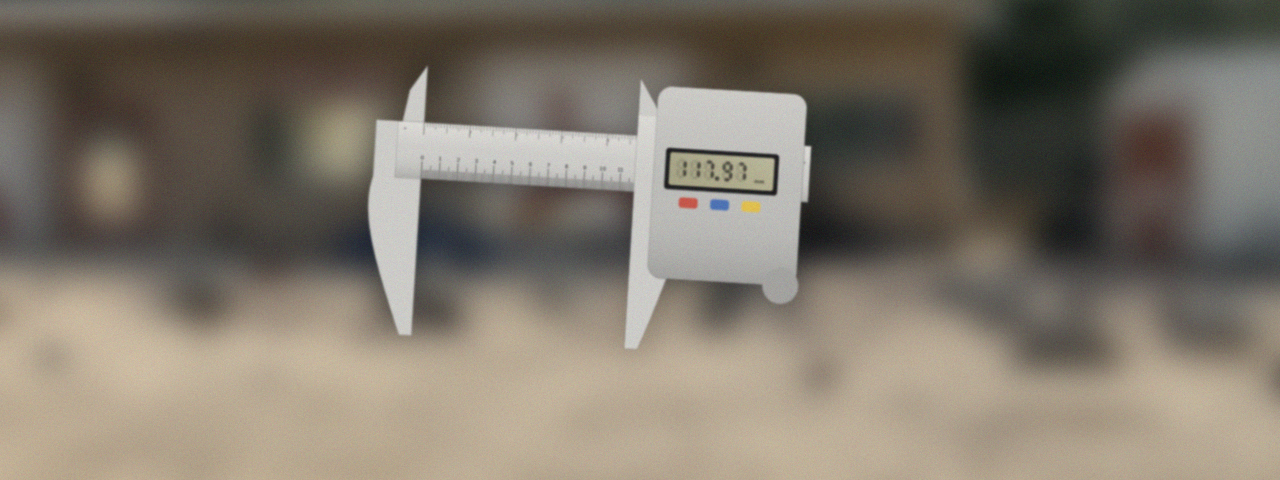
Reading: 117.97; mm
